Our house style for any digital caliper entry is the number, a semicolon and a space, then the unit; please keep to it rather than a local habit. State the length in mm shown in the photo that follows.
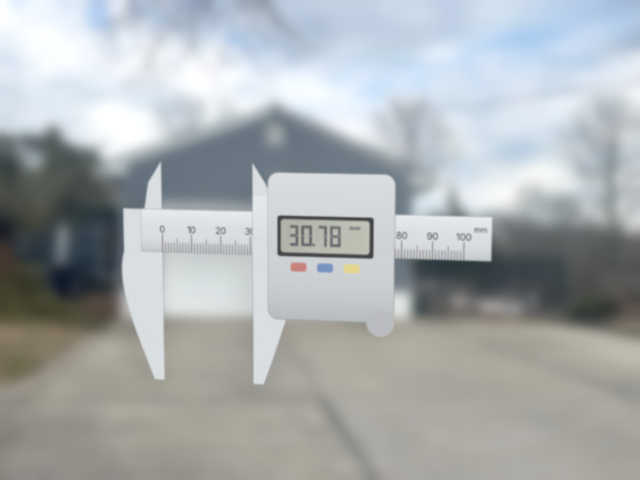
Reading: 30.78; mm
